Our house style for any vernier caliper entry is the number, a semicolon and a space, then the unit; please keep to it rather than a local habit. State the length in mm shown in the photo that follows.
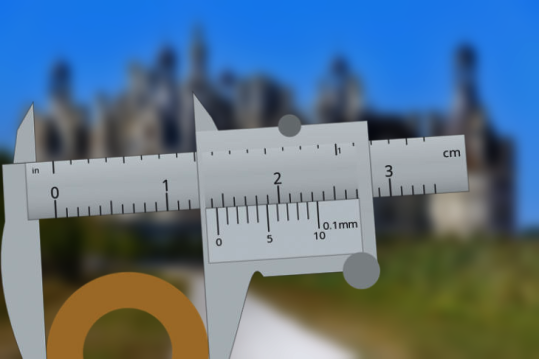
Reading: 14.4; mm
